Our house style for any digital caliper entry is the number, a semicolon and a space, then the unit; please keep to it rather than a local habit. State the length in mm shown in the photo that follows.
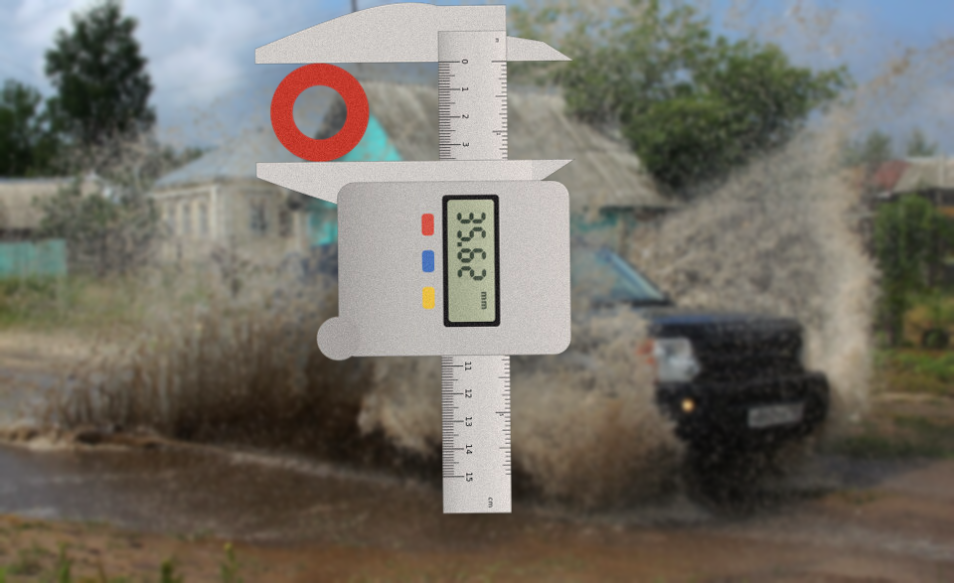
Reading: 35.62; mm
